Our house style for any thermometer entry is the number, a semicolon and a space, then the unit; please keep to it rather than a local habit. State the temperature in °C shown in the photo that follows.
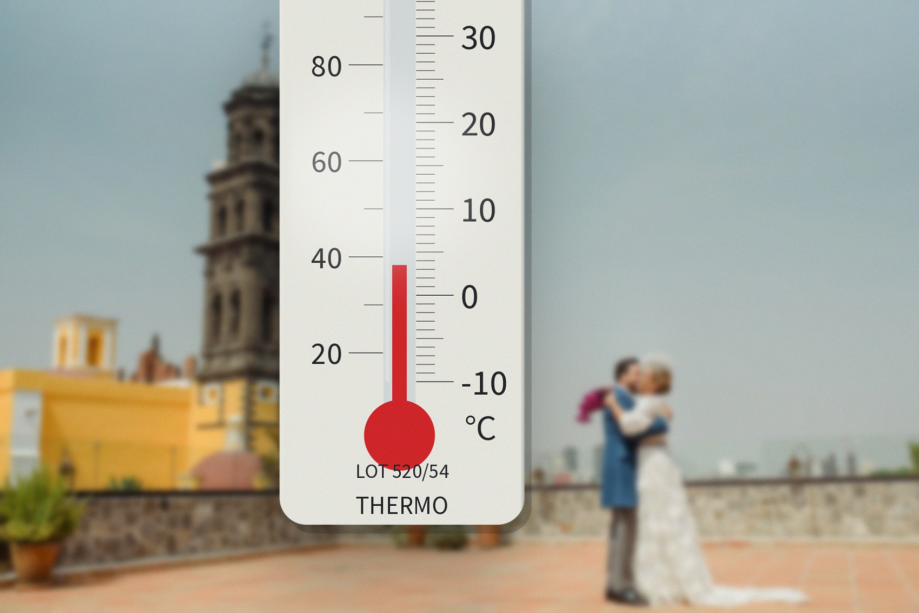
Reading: 3.5; °C
